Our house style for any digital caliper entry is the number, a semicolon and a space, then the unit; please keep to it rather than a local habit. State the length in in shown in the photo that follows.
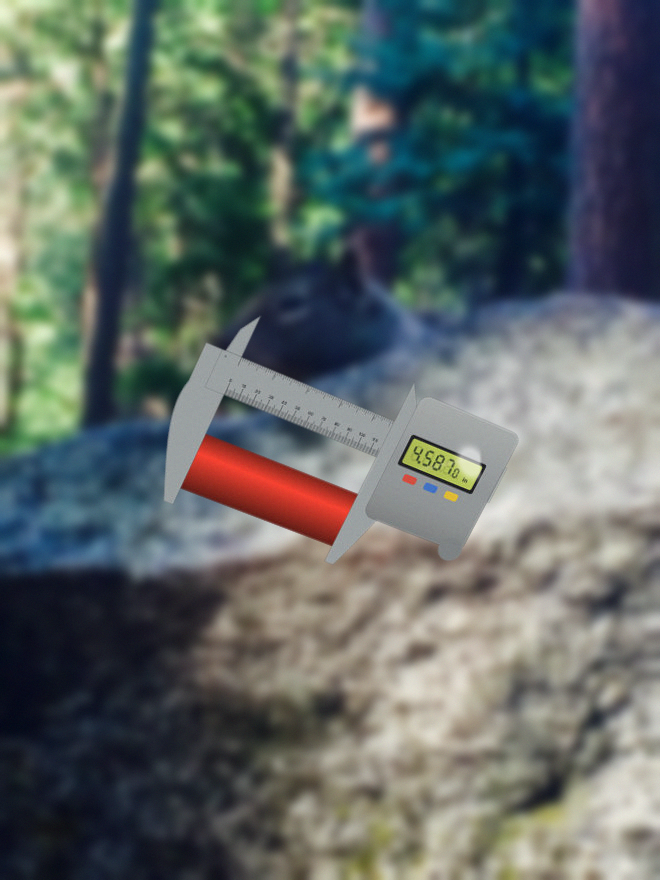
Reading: 4.5870; in
